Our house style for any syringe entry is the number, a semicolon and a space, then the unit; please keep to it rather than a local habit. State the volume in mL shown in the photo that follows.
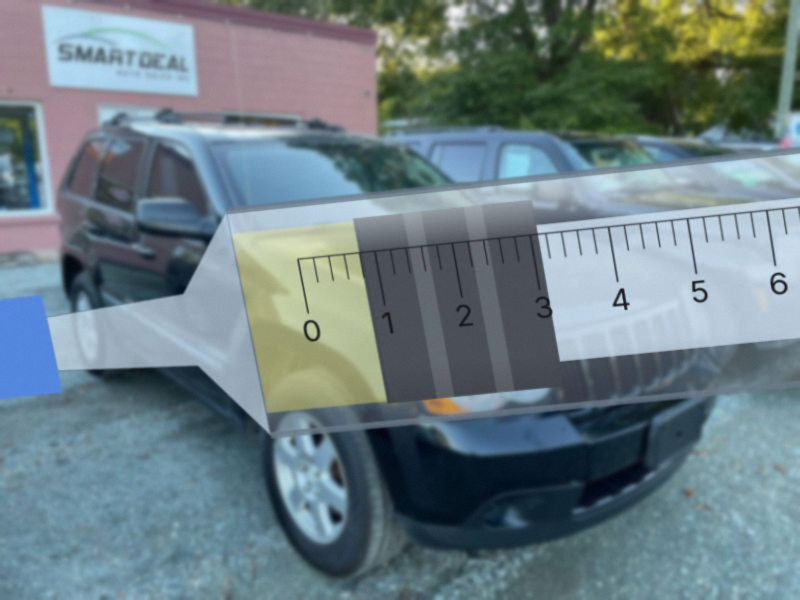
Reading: 0.8; mL
